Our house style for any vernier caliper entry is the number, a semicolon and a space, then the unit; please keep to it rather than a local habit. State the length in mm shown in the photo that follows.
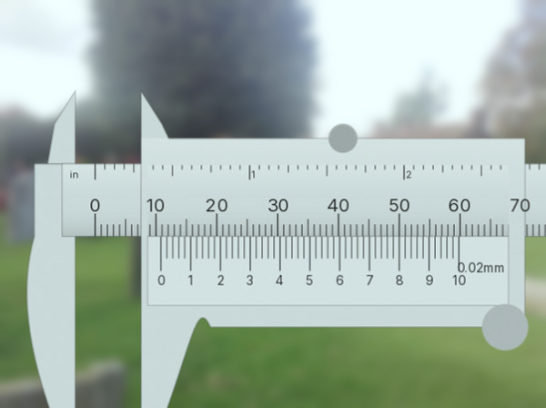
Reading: 10.8; mm
